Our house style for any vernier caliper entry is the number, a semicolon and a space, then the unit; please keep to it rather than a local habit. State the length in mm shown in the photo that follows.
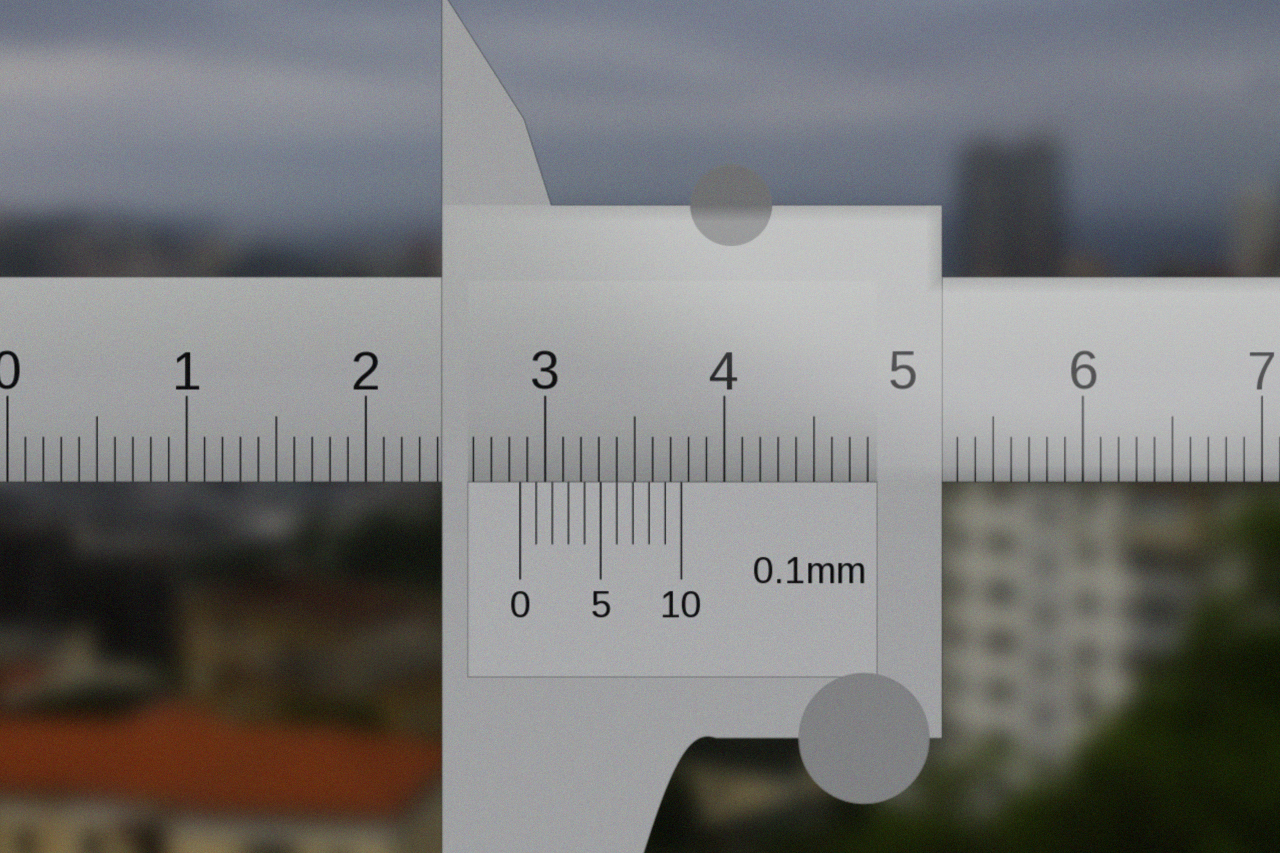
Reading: 28.6; mm
